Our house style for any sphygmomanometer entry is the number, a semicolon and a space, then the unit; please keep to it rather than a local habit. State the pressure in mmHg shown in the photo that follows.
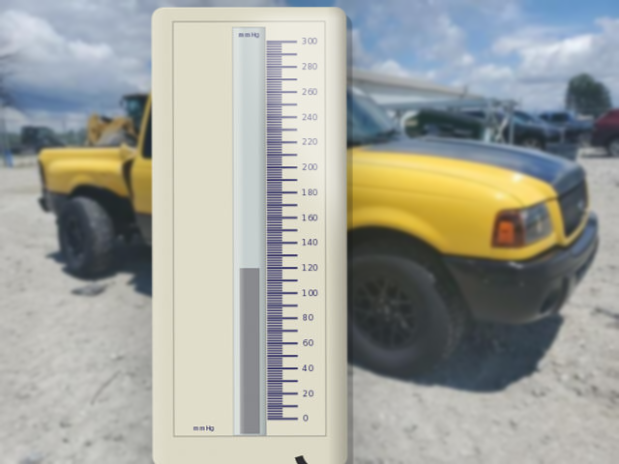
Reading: 120; mmHg
